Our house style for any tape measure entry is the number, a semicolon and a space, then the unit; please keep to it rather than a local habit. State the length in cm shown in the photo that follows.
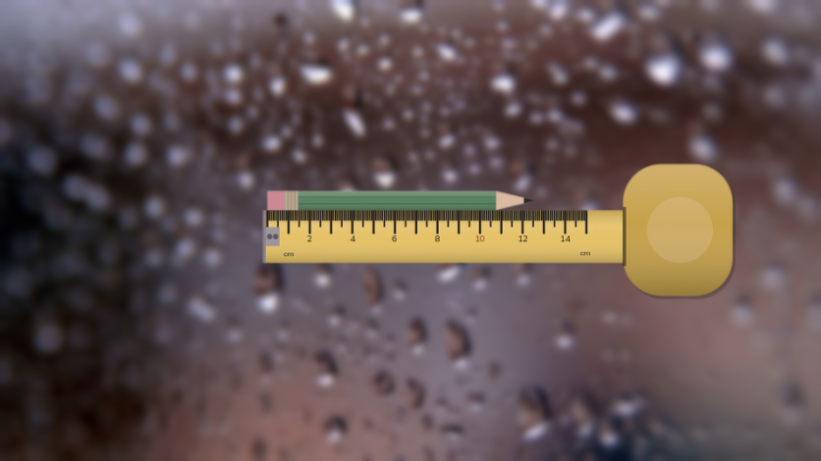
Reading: 12.5; cm
